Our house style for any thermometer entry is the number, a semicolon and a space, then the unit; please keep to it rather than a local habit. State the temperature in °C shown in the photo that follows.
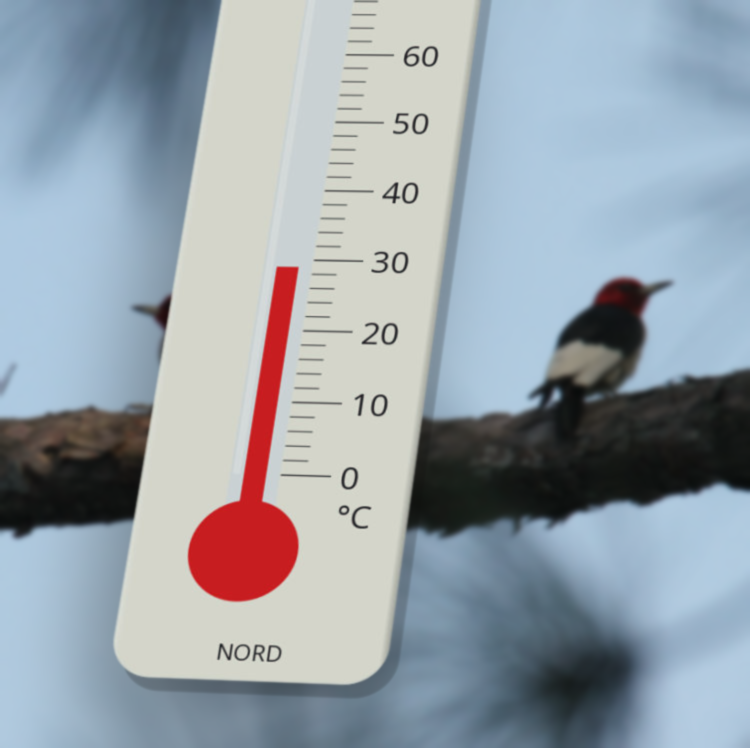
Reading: 29; °C
